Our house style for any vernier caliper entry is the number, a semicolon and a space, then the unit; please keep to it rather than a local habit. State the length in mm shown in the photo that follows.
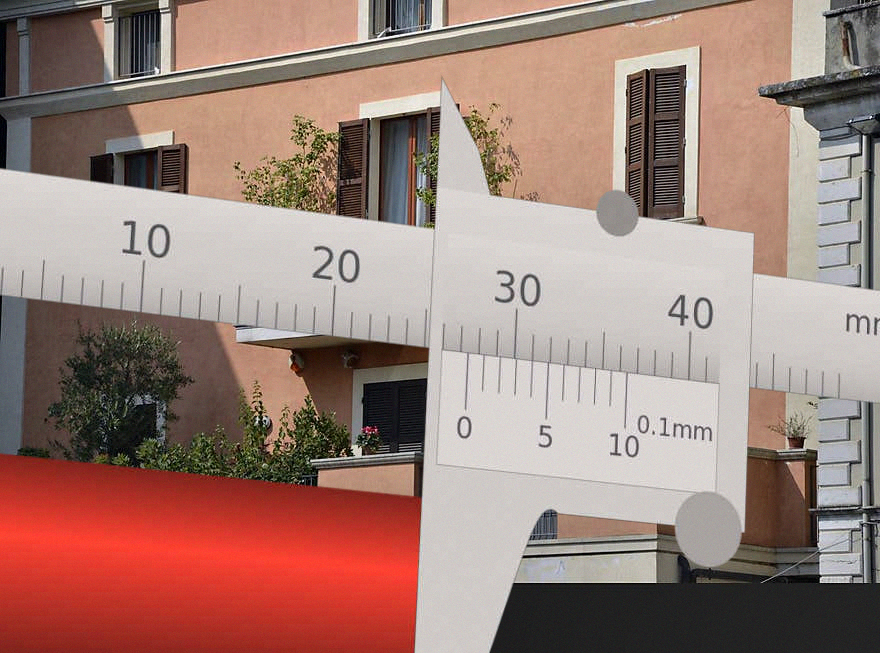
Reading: 27.4; mm
